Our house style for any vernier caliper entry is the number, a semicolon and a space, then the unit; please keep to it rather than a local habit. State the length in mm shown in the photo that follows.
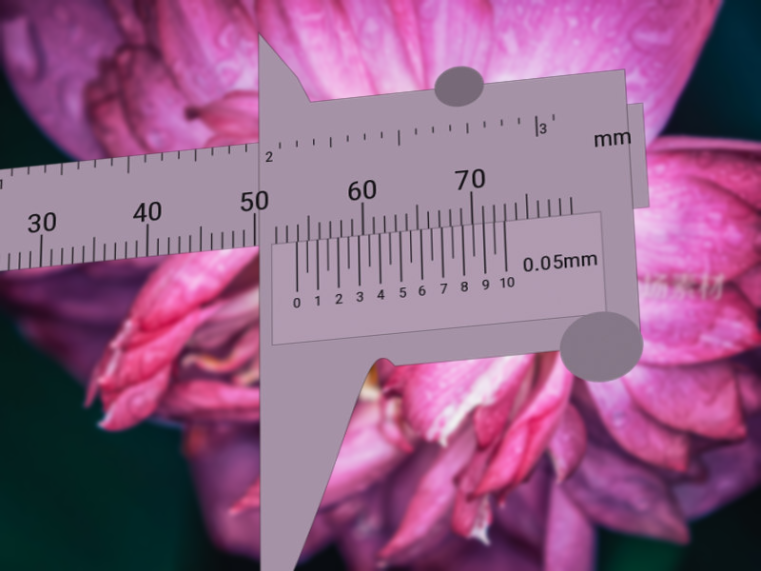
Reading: 53.9; mm
